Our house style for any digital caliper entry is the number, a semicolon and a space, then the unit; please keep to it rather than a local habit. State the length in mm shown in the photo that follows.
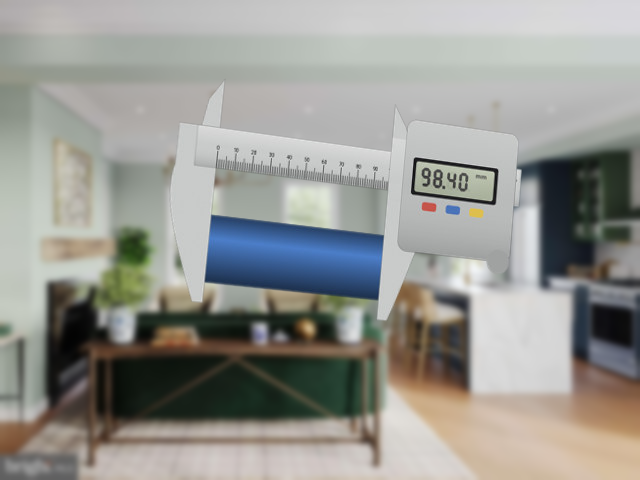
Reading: 98.40; mm
